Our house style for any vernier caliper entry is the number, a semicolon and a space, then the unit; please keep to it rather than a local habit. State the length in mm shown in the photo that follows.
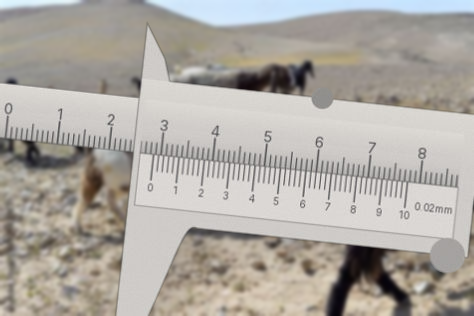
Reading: 28.6; mm
